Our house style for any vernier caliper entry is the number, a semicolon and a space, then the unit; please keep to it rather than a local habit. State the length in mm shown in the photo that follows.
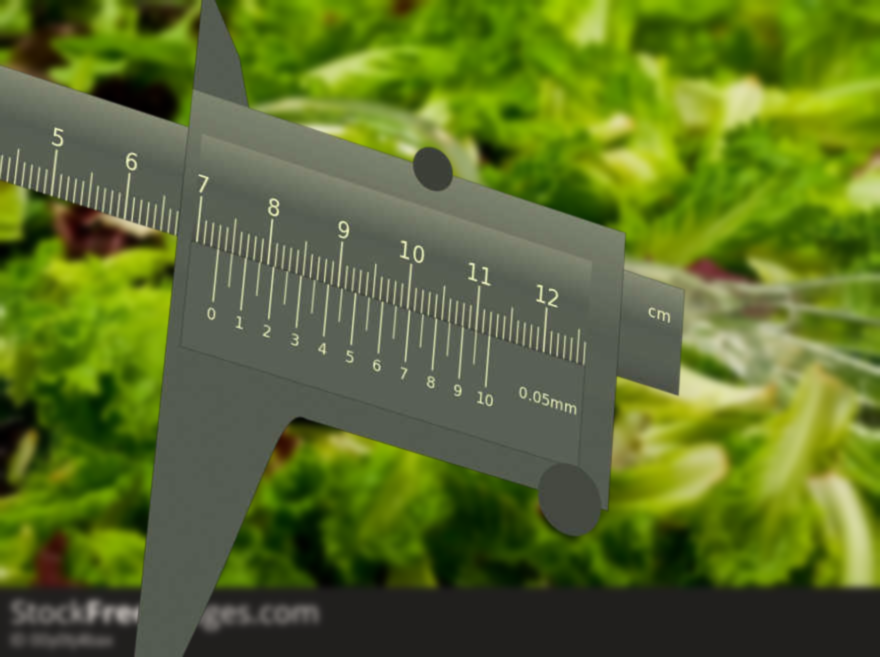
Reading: 73.0; mm
